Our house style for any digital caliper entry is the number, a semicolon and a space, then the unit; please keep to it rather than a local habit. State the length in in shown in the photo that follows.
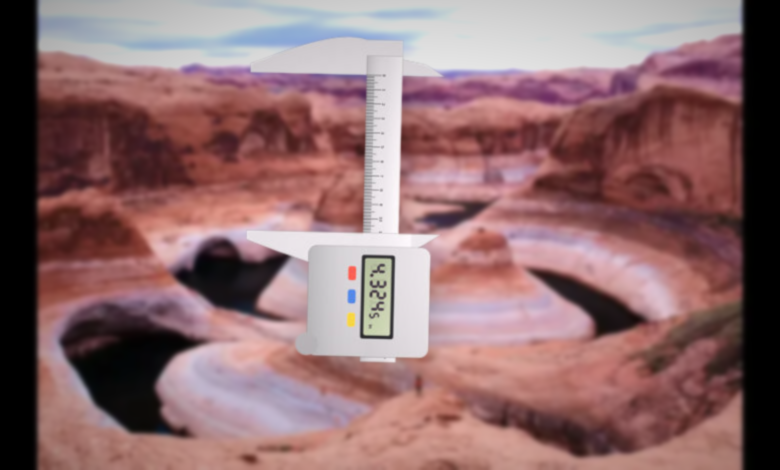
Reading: 4.3245; in
